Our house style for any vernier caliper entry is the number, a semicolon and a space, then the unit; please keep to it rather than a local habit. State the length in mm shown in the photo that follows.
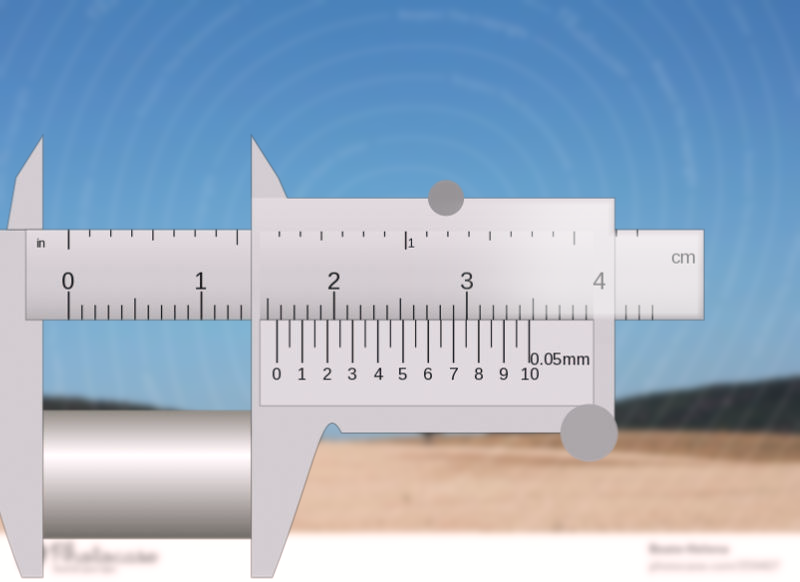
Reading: 15.7; mm
